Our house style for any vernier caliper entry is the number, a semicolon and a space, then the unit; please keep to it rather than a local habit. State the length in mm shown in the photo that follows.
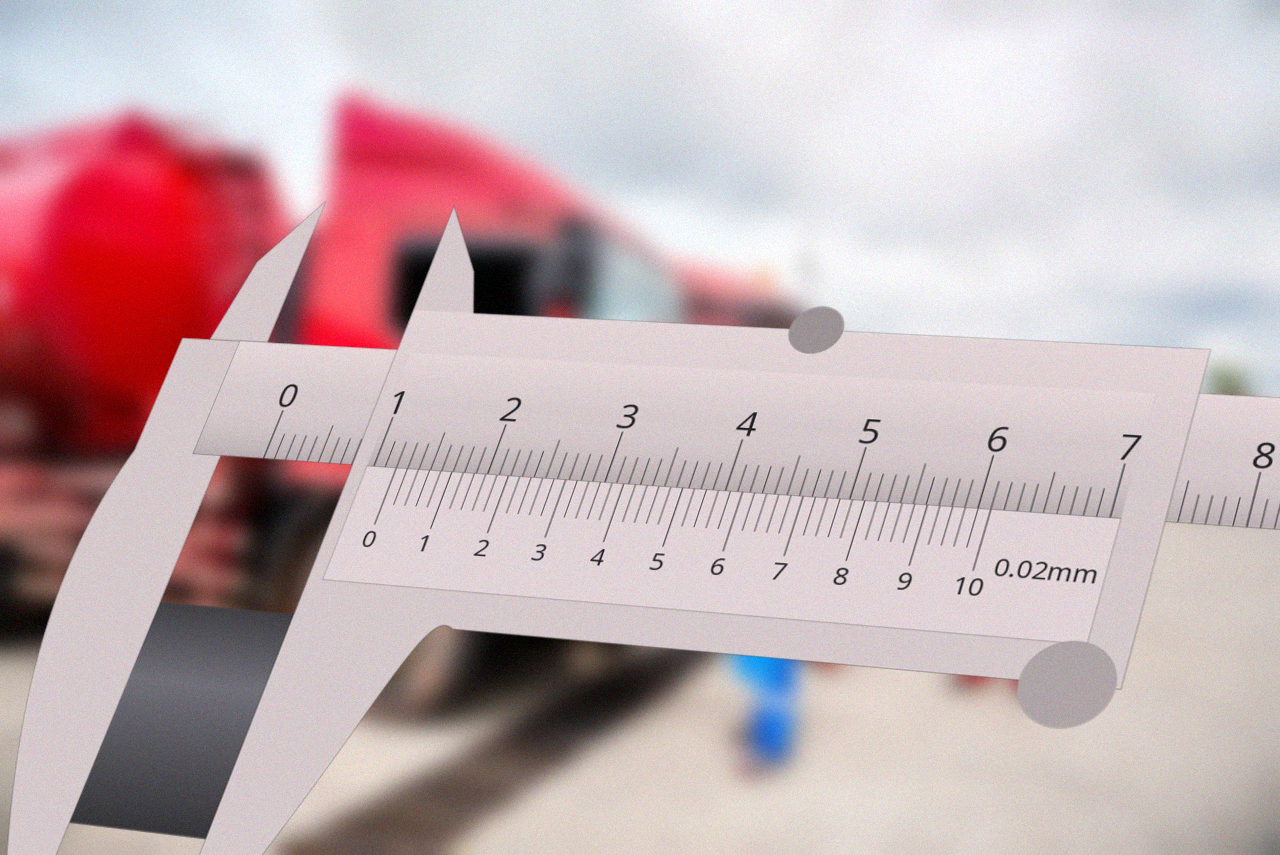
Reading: 12.0; mm
